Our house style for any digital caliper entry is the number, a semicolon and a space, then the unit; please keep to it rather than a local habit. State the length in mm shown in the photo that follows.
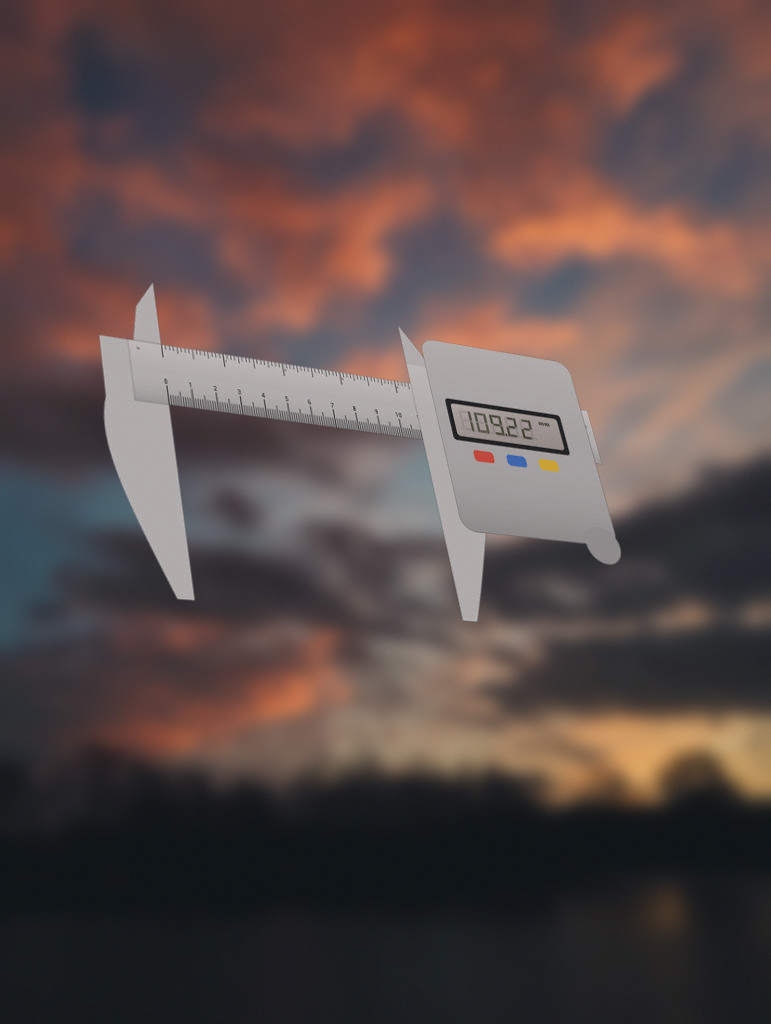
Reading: 109.22; mm
